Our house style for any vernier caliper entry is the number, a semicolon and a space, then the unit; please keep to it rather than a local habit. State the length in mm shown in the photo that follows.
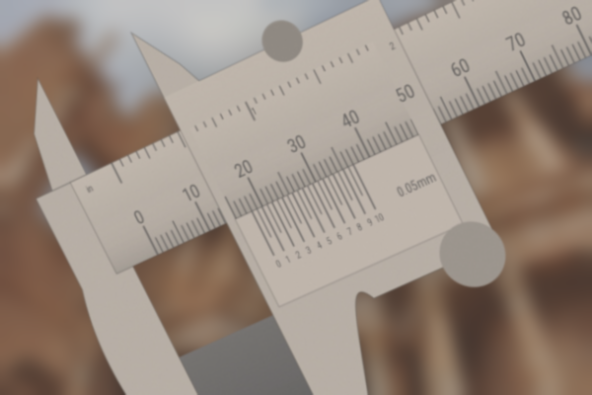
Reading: 18.0; mm
